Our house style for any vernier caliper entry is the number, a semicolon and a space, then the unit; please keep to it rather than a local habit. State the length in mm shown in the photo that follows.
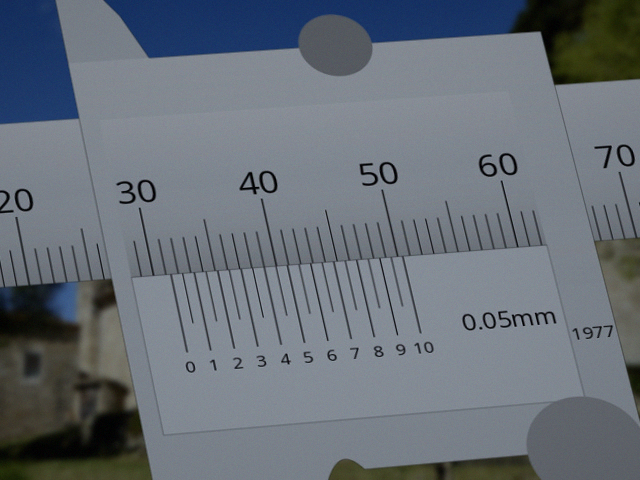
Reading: 31.4; mm
